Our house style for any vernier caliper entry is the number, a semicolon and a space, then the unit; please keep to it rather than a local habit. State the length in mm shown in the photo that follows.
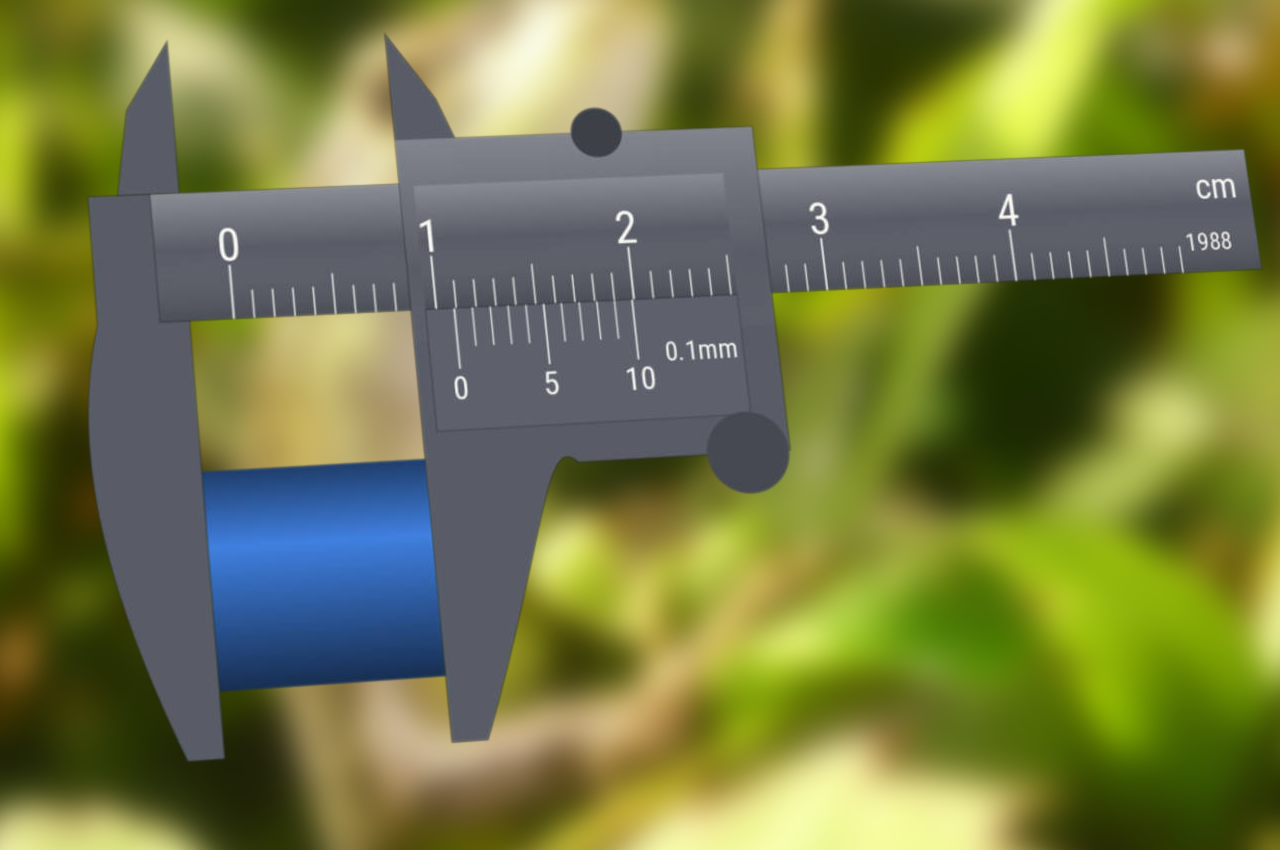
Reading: 10.9; mm
